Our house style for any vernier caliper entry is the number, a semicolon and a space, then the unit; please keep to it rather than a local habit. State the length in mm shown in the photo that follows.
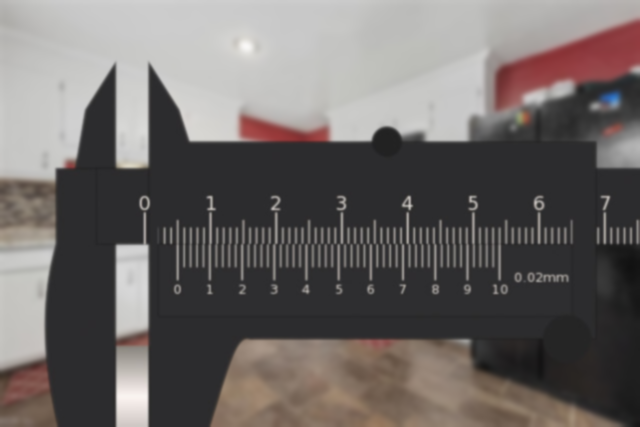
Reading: 5.0; mm
